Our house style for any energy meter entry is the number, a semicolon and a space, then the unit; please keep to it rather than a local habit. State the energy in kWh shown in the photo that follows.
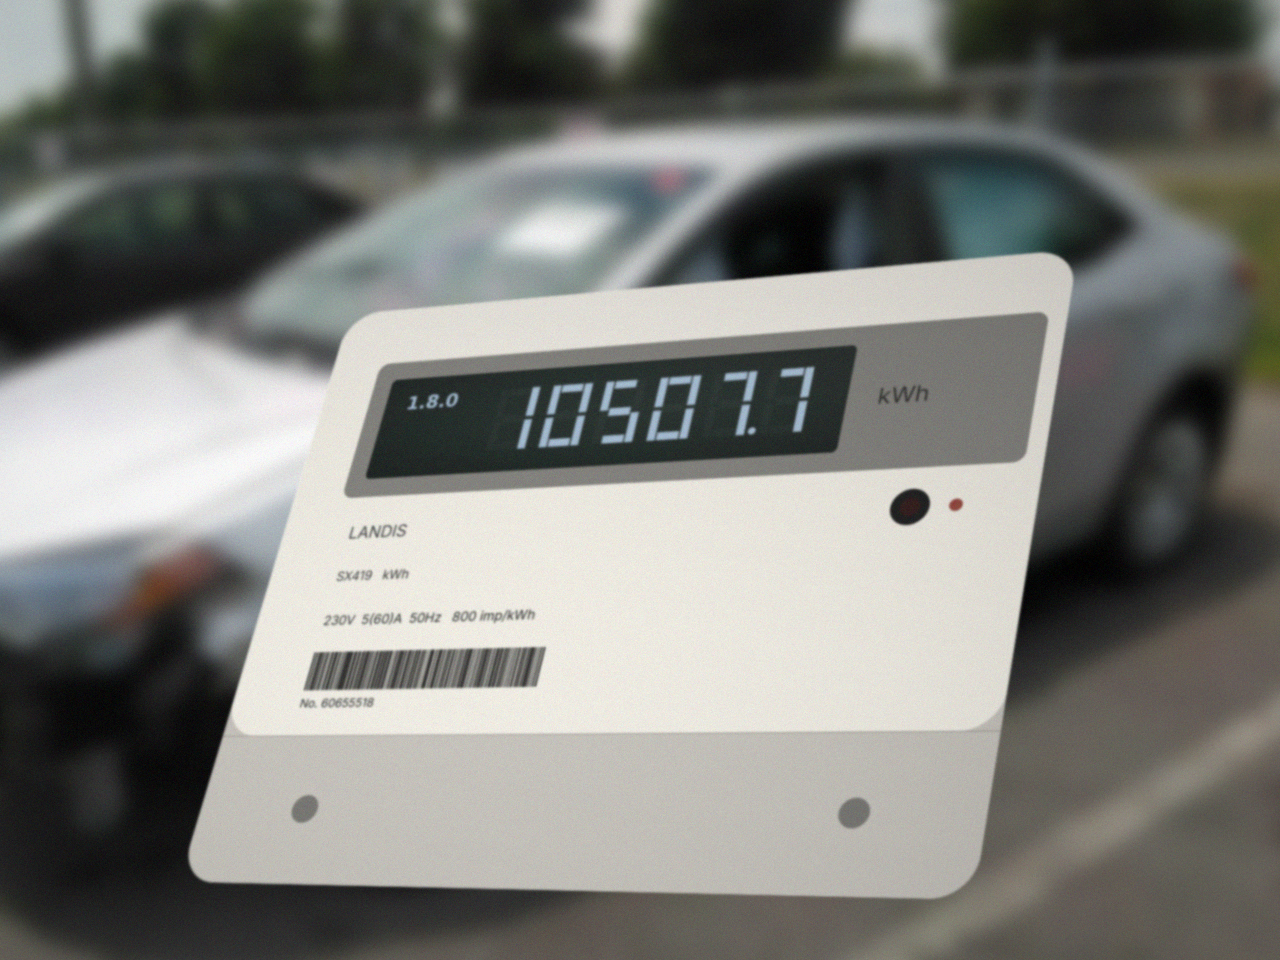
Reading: 10507.7; kWh
